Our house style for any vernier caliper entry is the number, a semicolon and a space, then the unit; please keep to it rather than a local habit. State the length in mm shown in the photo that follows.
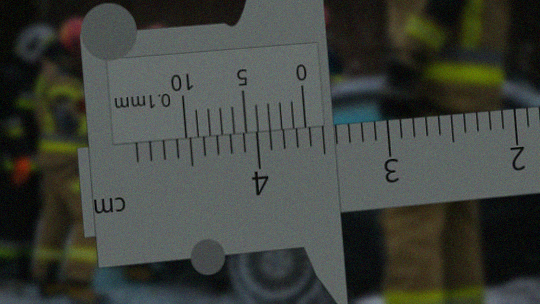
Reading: 36.3; mm
